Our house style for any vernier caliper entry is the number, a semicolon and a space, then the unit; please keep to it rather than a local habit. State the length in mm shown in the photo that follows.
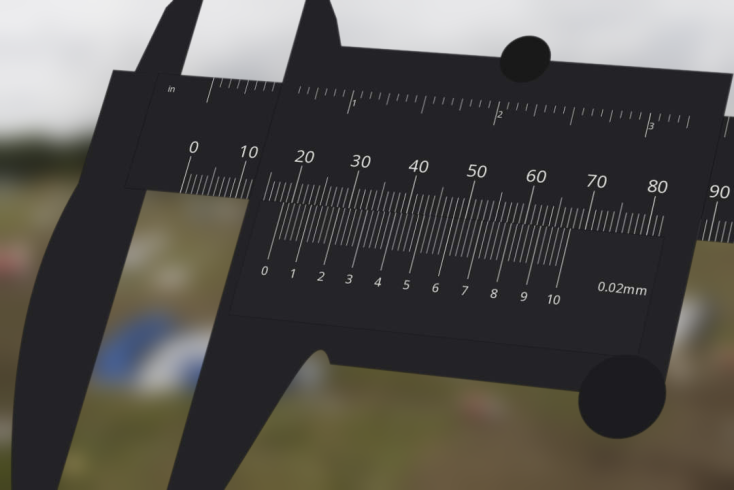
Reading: 18.6; mm
